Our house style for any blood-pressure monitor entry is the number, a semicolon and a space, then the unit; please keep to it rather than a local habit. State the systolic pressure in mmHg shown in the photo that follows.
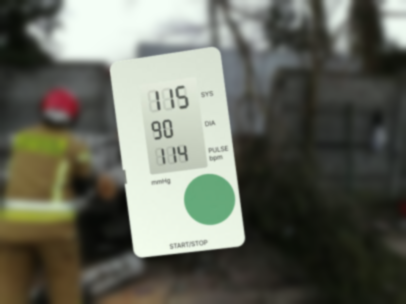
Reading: 115; mmHg
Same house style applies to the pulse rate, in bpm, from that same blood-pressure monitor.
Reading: 114; bpm
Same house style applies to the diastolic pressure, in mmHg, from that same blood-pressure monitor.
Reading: 90; mmHg
